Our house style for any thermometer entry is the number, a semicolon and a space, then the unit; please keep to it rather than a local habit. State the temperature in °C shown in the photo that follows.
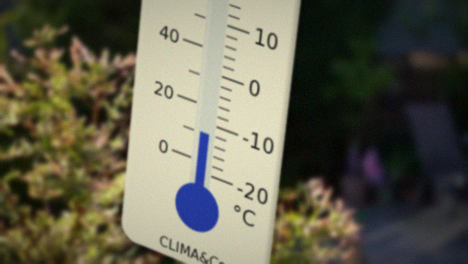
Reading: -12; °C
